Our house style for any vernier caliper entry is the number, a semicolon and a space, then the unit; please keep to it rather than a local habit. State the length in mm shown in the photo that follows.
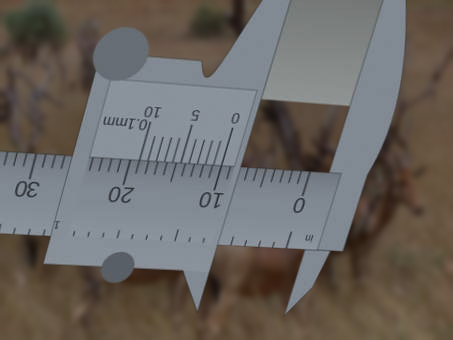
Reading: 10.0; mm
